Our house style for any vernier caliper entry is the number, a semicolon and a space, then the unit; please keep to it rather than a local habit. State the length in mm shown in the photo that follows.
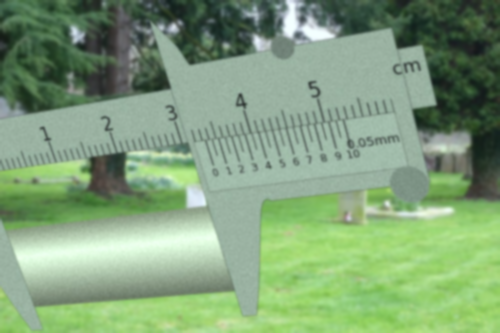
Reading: 33.5; mm
